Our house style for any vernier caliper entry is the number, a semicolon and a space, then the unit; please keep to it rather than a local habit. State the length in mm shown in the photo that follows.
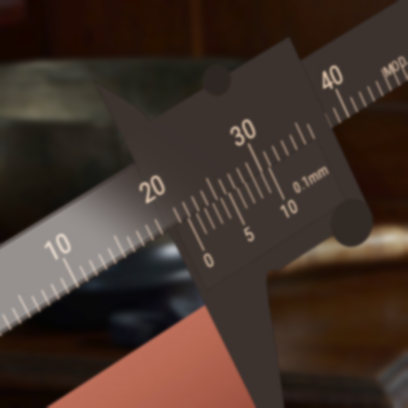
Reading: 21.8; mm
